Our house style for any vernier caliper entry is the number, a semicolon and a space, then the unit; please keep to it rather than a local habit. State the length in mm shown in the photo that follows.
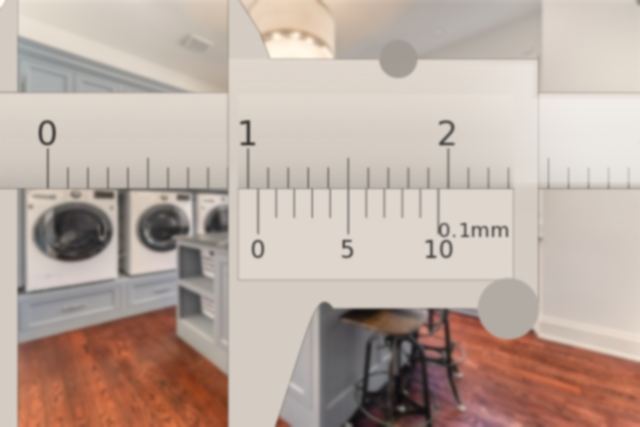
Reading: 10.5; mm
